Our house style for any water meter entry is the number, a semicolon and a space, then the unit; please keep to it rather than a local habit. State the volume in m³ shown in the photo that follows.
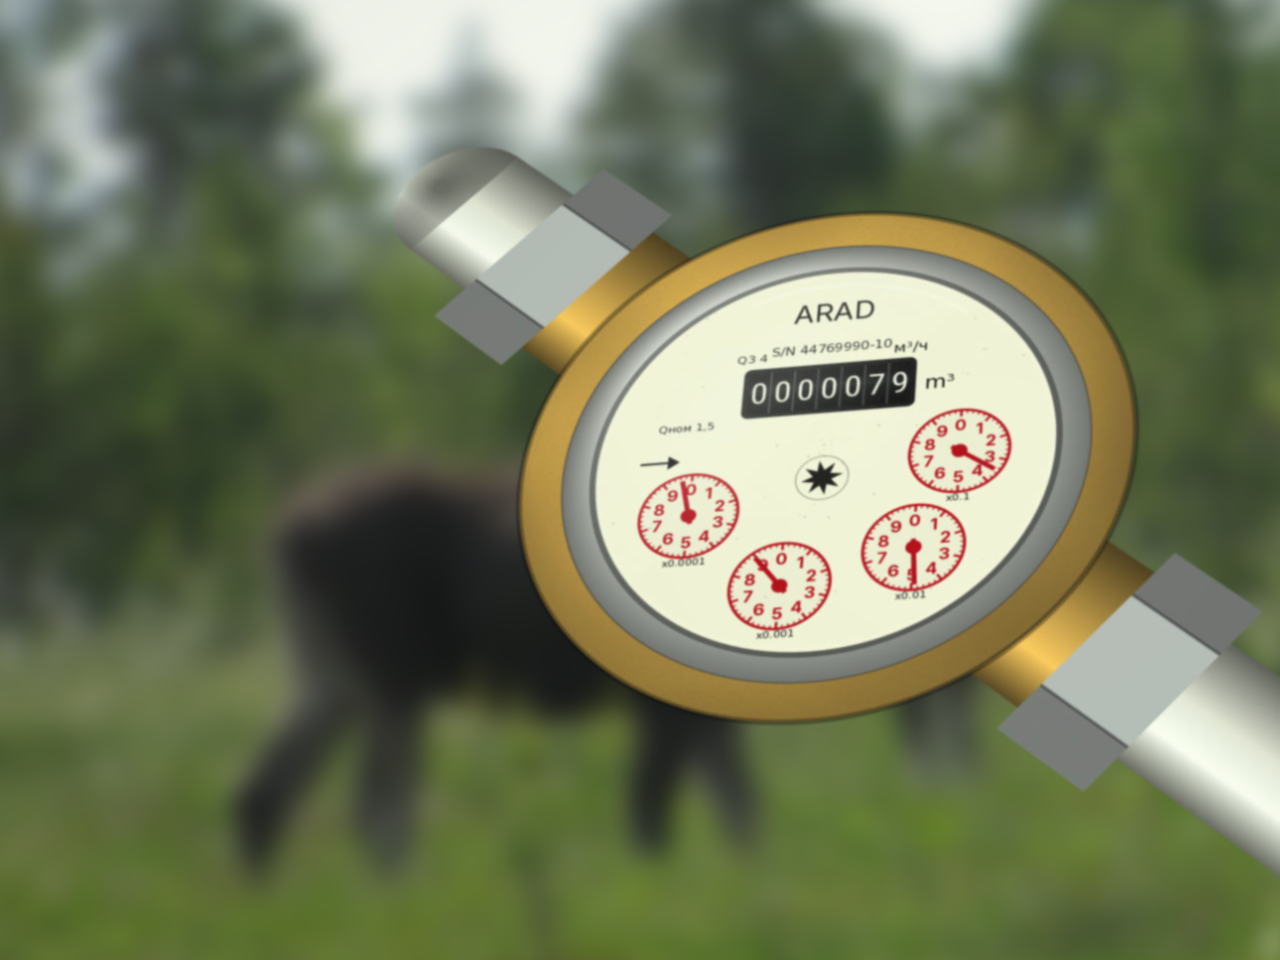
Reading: 79.3489; m³
